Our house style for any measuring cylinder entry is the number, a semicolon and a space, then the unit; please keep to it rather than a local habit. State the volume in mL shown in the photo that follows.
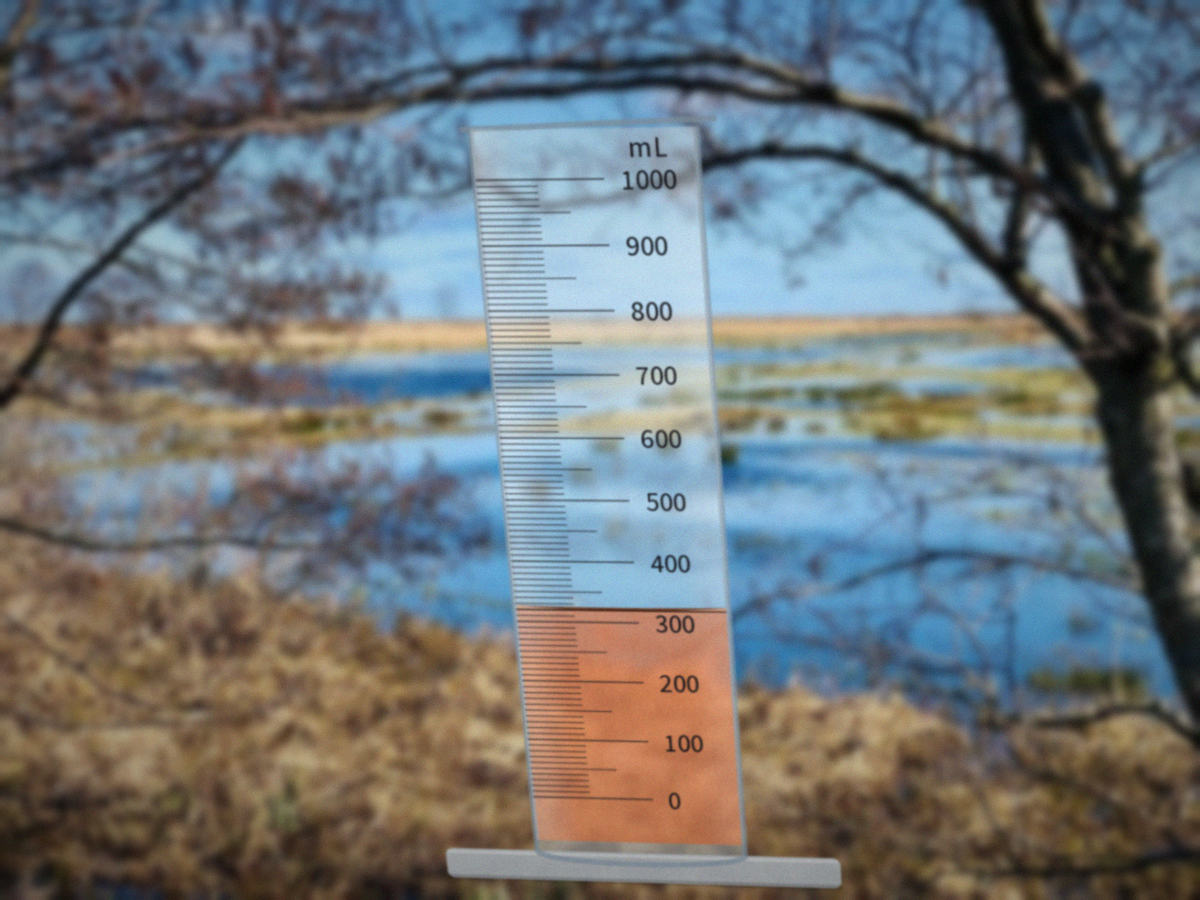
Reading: 320; mL
